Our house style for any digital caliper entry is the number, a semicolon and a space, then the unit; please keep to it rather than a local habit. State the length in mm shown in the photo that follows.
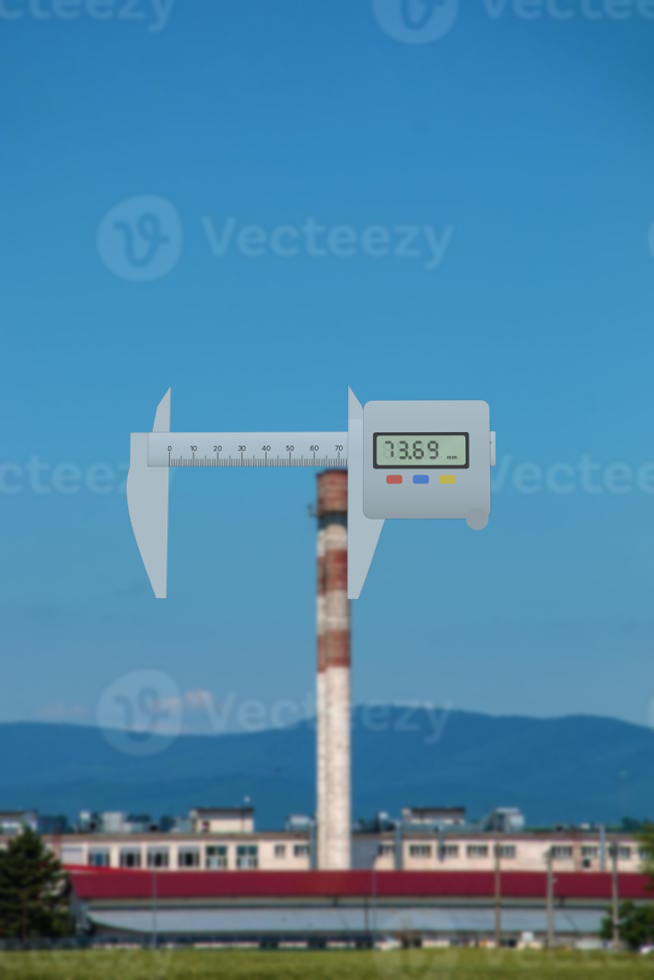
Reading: 73.69; mm
